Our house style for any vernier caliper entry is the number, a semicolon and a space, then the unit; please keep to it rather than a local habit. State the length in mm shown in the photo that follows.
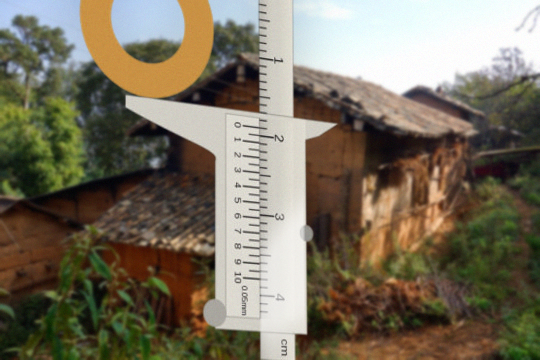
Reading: 19.0; mm
